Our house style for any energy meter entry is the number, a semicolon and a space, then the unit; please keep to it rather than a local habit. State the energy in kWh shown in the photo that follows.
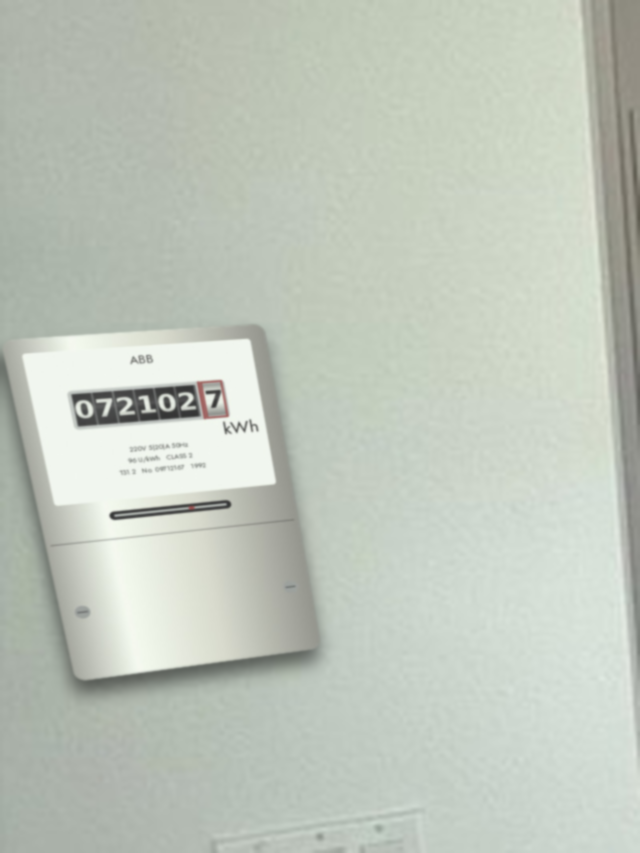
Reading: 72102.7; kWh
